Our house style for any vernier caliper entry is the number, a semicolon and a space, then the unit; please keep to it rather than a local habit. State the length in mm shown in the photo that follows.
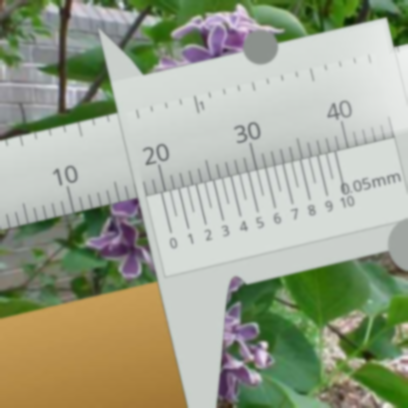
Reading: 19.6; mm
